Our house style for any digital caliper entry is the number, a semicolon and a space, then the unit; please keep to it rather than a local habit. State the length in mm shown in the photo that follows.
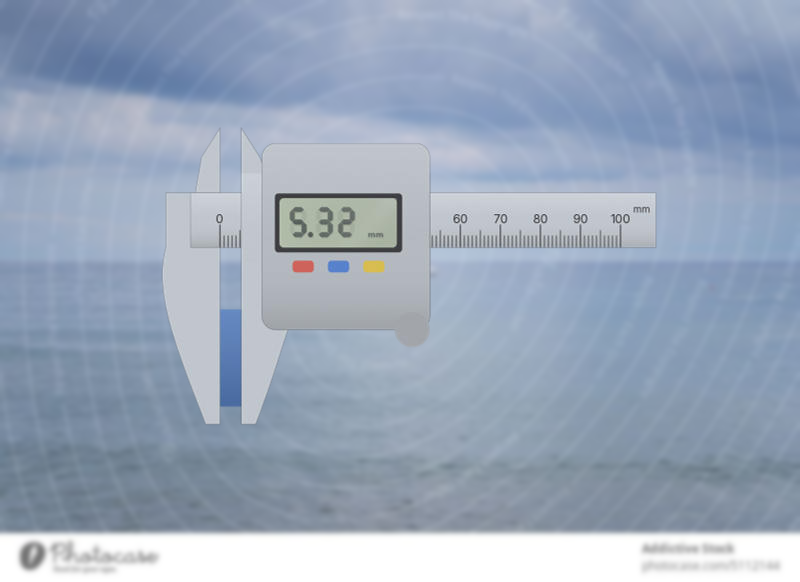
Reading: 5.32; mm
